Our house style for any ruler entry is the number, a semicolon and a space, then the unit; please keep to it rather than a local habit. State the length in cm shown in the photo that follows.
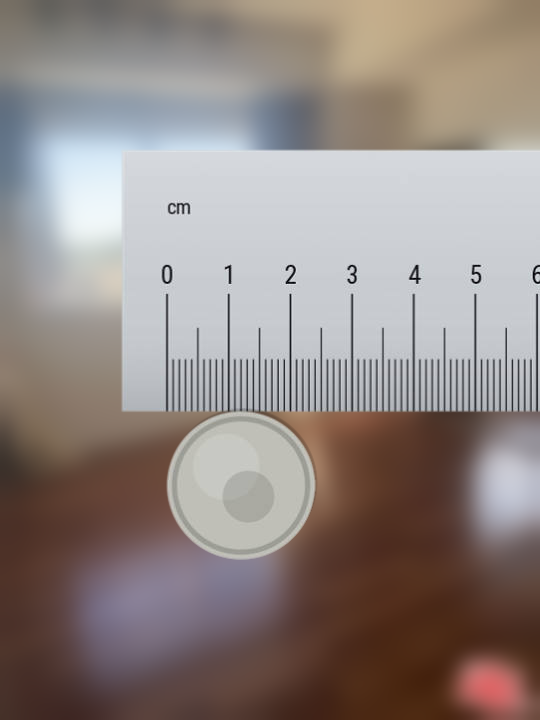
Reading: 2.4; cm
